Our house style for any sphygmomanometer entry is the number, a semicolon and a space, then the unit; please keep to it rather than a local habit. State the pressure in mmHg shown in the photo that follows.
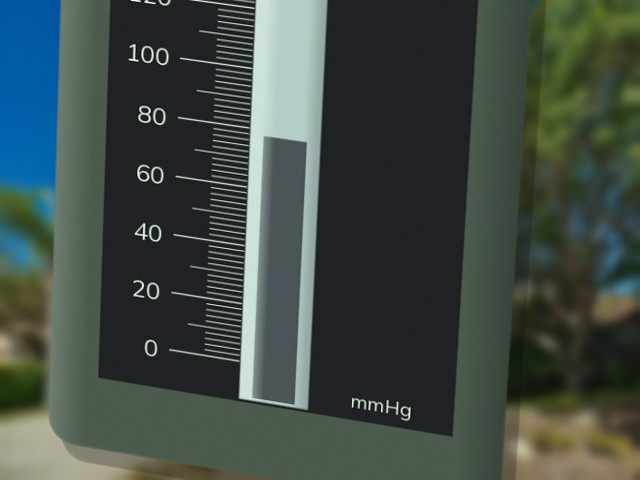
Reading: 78; mmHg
